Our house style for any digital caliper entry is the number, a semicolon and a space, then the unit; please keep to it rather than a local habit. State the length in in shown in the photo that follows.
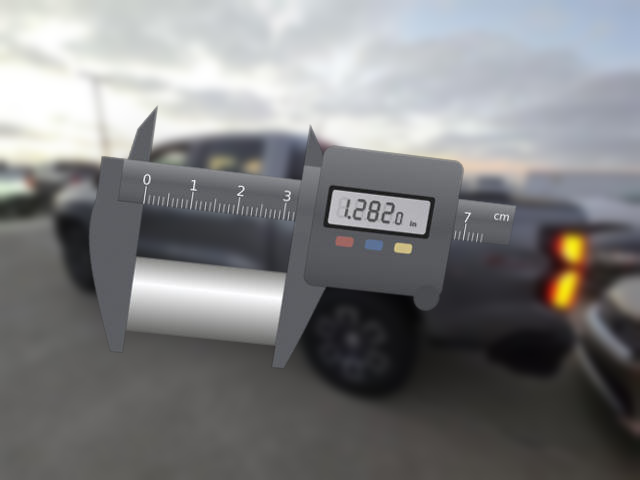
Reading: 1.2820; in
